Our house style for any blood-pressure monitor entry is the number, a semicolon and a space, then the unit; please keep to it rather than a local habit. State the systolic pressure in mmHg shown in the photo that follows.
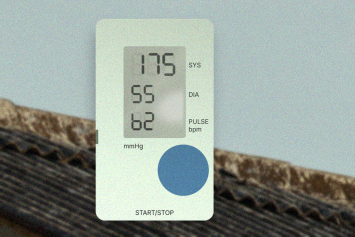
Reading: 175; mmHg
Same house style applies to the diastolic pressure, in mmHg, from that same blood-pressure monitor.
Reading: 55; mmHg
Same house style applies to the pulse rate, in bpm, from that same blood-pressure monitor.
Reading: 62; bpm
